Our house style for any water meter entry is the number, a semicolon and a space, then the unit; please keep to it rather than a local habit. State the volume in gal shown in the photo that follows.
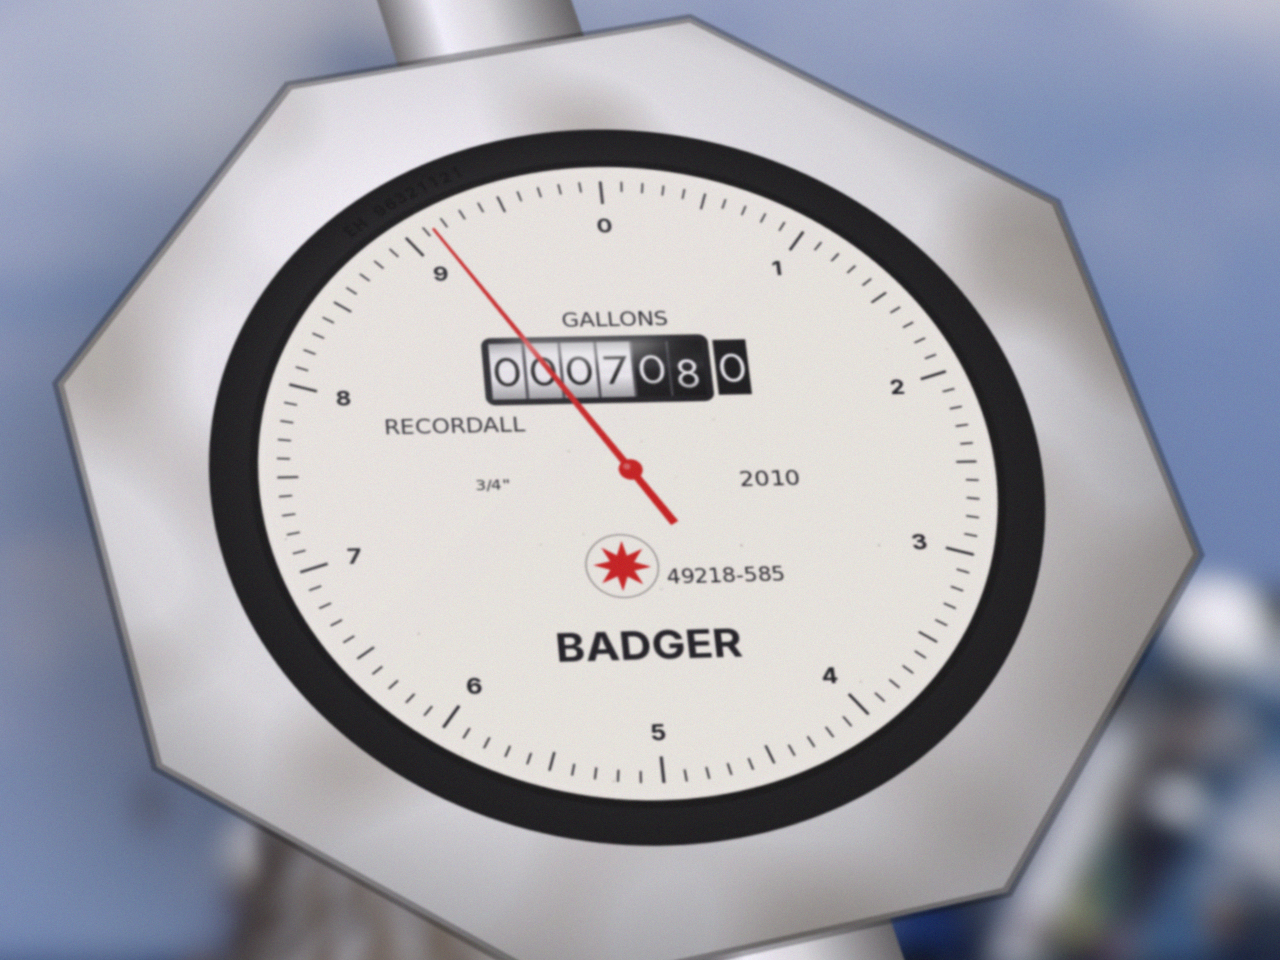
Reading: 7079.1; gal
